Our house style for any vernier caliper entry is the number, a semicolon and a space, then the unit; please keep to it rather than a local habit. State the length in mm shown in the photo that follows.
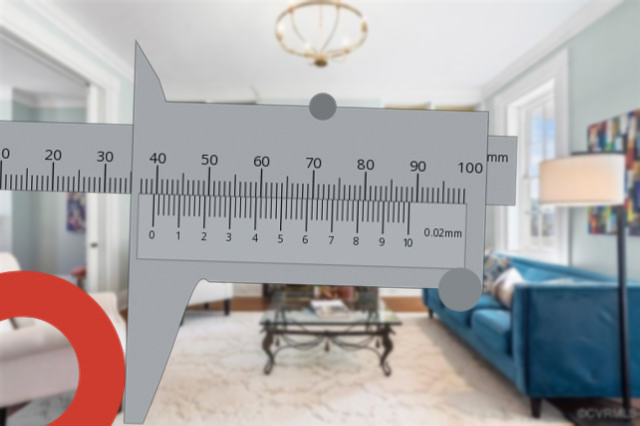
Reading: 39.5; mm
